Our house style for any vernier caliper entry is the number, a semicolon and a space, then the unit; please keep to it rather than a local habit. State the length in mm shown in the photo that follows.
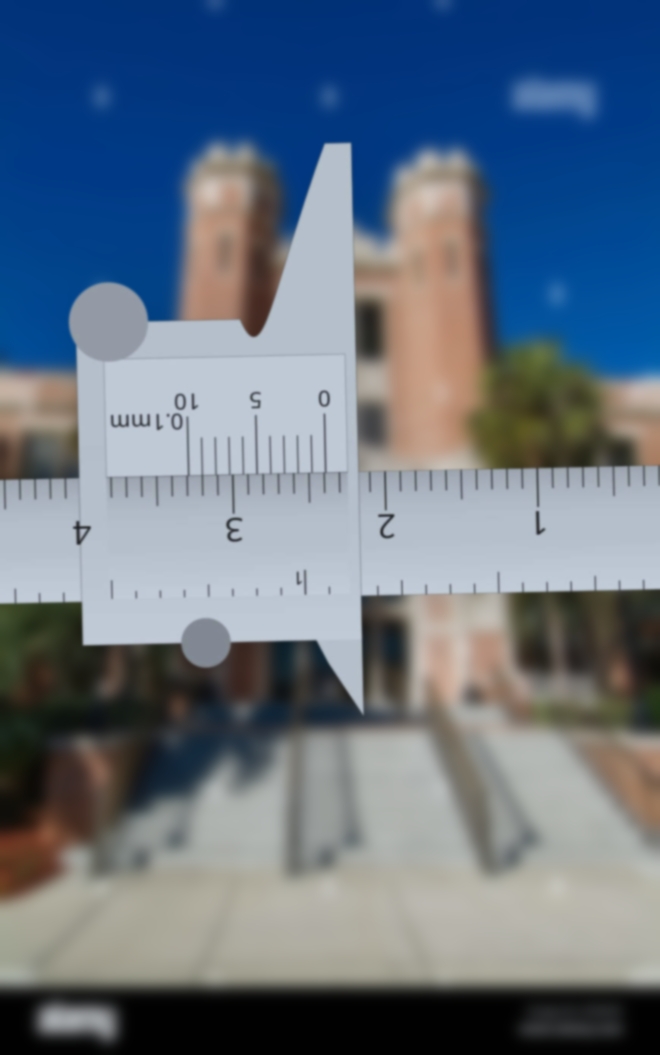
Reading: 23.9; mm
